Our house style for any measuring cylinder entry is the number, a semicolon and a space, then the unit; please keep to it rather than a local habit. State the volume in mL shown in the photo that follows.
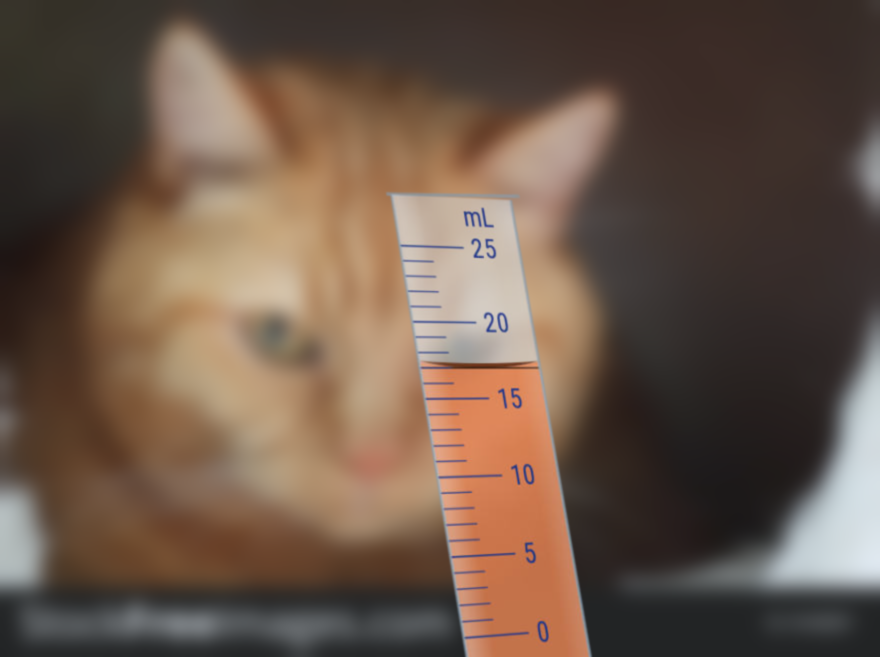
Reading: 17; mL
